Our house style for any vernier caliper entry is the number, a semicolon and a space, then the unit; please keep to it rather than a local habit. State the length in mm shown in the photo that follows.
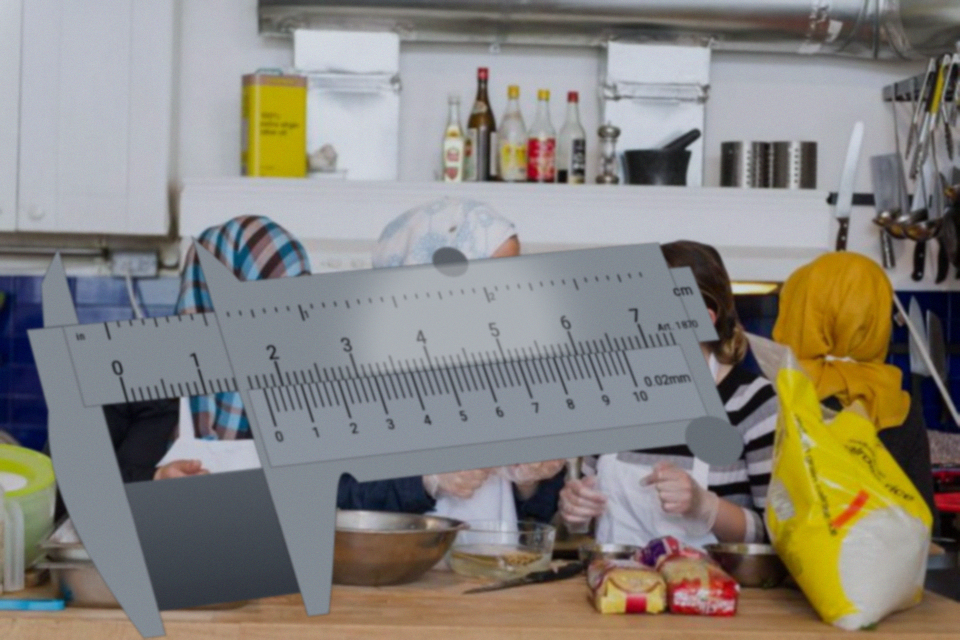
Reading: 17.5; mm
